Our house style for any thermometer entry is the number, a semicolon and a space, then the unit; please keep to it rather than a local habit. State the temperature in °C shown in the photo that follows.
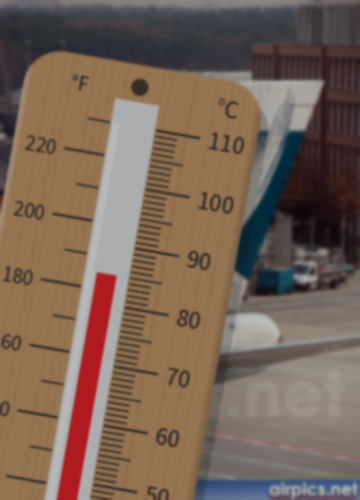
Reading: 85; °C
